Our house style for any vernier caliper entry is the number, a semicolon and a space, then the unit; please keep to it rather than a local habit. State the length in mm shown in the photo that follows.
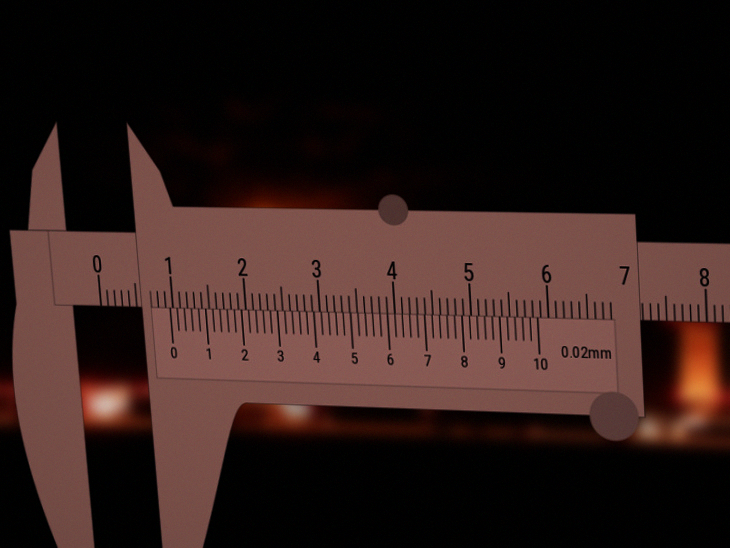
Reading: 9.6; mm
